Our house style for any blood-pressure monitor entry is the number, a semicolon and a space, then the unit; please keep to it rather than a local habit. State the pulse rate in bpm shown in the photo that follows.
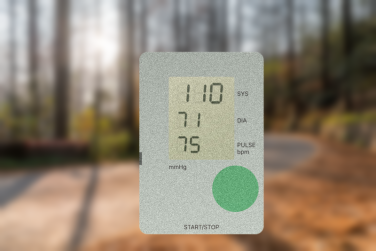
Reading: 75; bpm
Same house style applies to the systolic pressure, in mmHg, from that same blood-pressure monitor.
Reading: 110; mmHg
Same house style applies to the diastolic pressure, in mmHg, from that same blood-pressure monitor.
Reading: 71; mmHg
